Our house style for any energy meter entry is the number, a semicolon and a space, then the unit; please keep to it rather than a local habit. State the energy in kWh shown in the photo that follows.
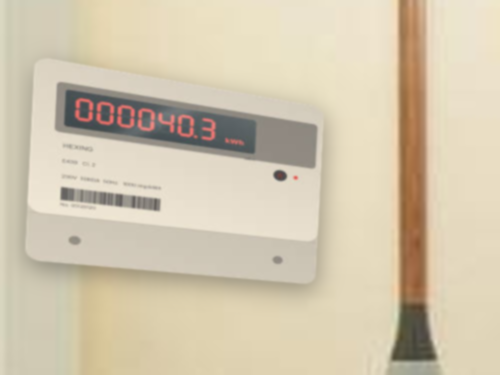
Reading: 40.3; kWh
